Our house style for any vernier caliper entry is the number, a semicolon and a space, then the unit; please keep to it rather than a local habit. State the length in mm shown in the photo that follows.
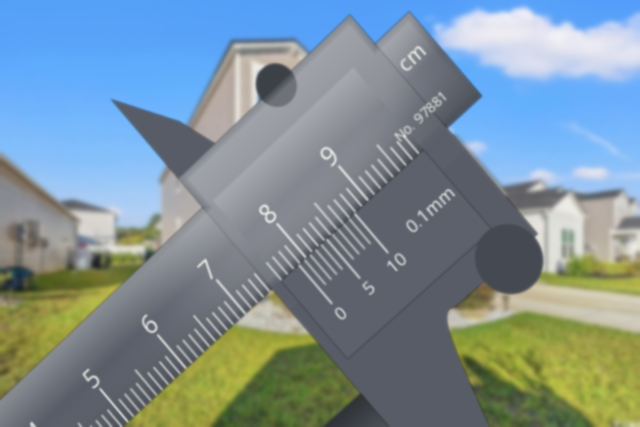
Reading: 78.8; mm
